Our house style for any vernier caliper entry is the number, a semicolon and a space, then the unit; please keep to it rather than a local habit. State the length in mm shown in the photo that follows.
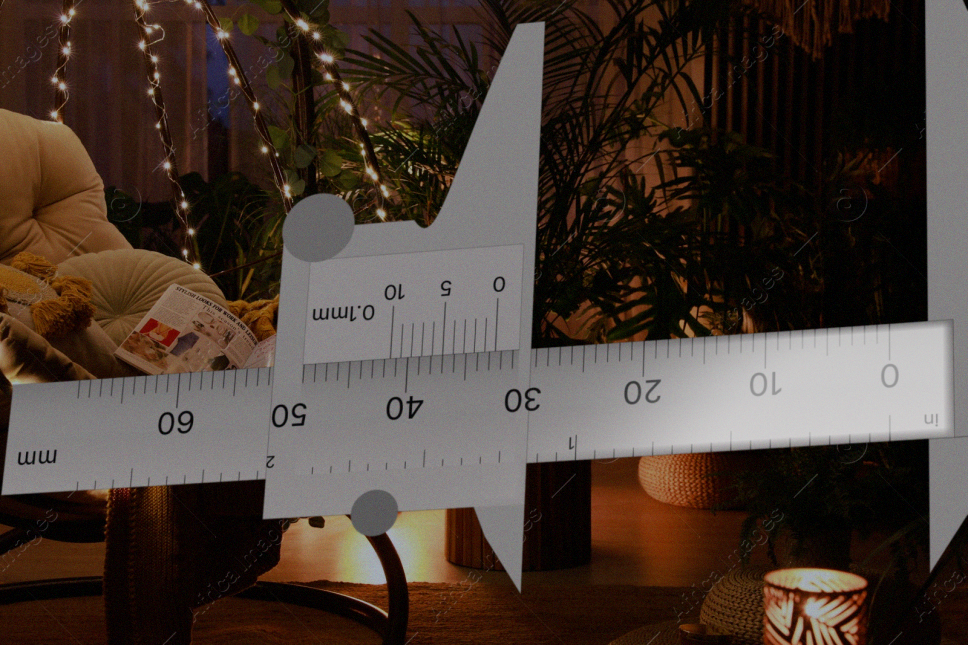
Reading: 32.5; mm
